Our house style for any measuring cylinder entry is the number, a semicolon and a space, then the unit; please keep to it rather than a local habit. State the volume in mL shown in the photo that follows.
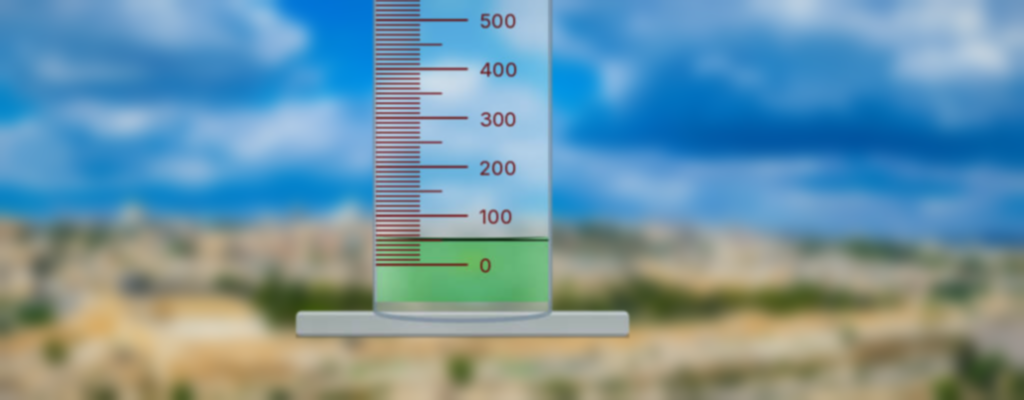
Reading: 50; mL
